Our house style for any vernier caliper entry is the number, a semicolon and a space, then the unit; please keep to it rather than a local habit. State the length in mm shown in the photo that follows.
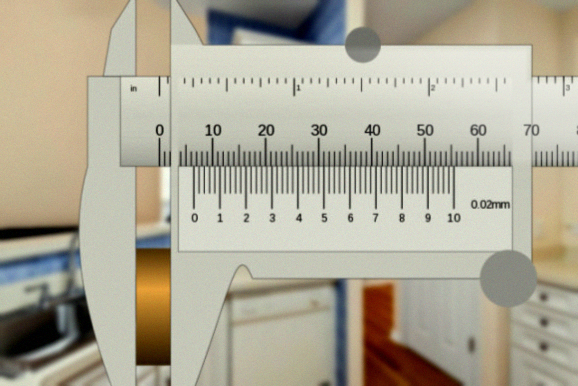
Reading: 6.5; mm
